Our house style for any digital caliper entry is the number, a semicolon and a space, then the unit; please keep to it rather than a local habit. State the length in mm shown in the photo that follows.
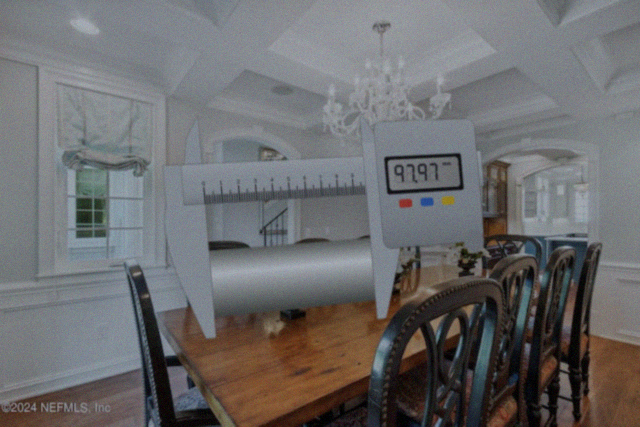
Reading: 97.97; mm
